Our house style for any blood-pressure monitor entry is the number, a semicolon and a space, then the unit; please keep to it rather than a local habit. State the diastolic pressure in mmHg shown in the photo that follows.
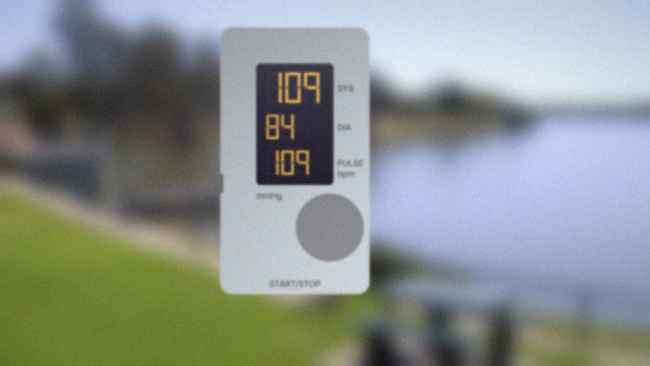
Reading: 84; mmHg
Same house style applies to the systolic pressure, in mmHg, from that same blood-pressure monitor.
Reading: 109; mmHg
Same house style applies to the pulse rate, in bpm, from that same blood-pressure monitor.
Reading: 109; bpm
